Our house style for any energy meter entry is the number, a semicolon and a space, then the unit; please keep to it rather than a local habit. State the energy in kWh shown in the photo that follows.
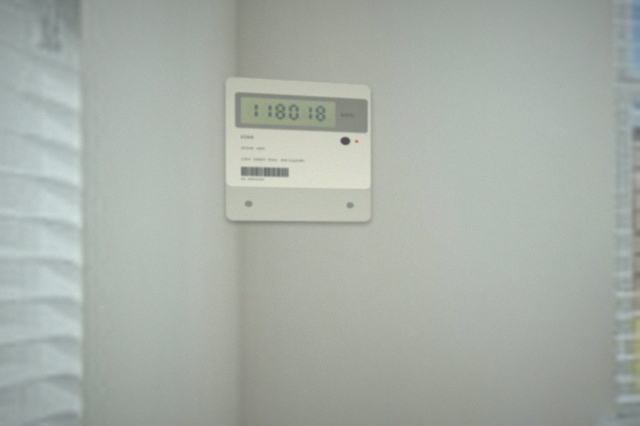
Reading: 118018; kWh
